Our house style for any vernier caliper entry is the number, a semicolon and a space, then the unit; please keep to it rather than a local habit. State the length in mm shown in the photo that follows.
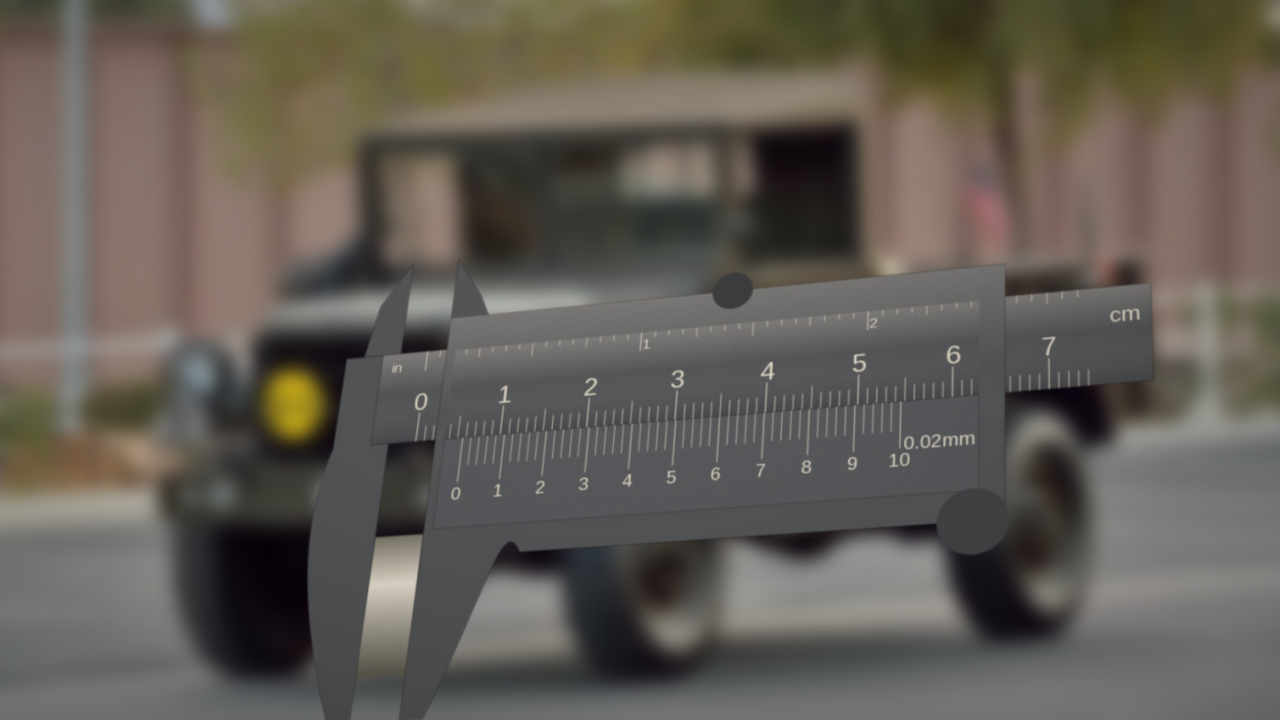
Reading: 5.6; mm
